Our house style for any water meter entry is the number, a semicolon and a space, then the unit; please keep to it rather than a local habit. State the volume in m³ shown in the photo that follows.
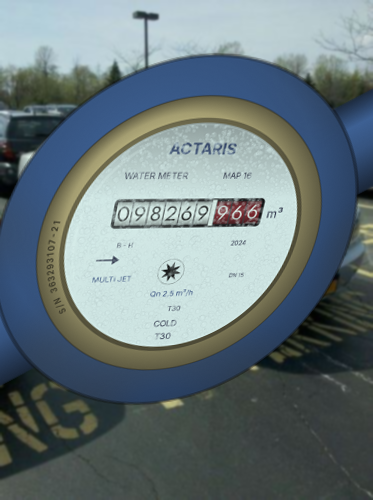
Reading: 98269.966; m³
